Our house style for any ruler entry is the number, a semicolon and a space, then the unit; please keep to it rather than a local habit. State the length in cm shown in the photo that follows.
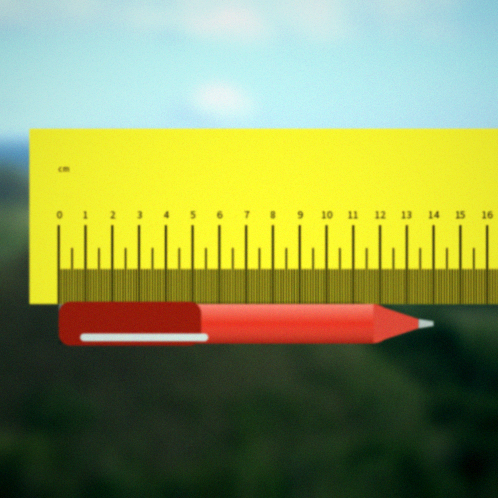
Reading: 14; cm
